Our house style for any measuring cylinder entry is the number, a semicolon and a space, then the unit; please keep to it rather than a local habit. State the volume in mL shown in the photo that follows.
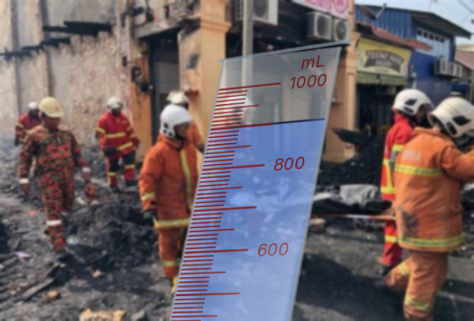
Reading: 900; mL
